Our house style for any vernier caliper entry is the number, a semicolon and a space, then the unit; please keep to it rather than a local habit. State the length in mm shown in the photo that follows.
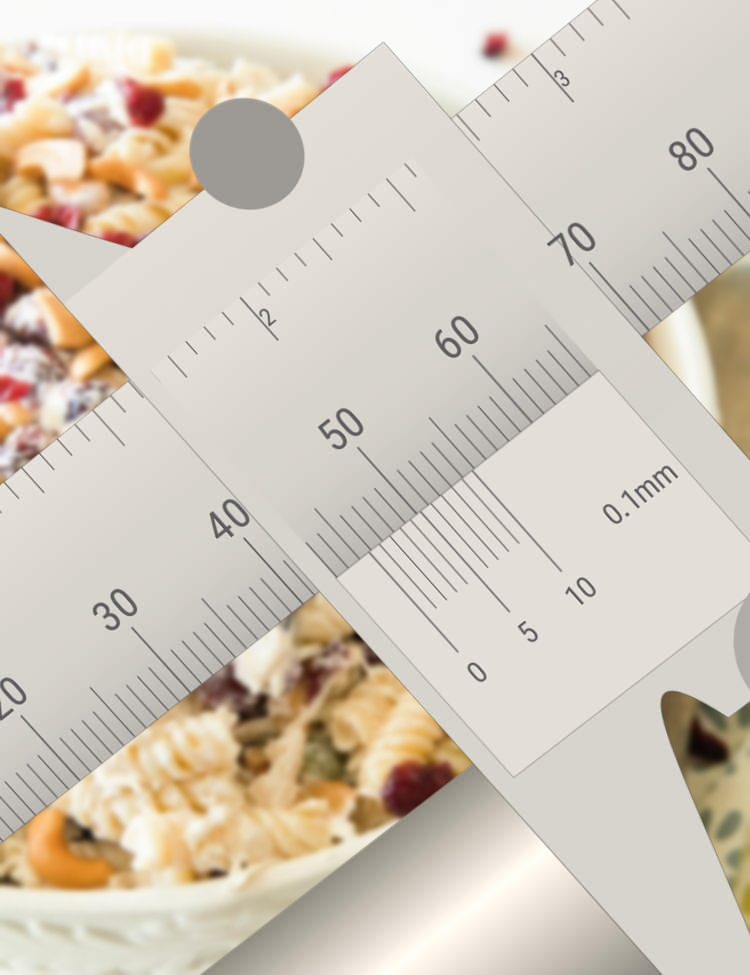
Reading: 45.8; mm
